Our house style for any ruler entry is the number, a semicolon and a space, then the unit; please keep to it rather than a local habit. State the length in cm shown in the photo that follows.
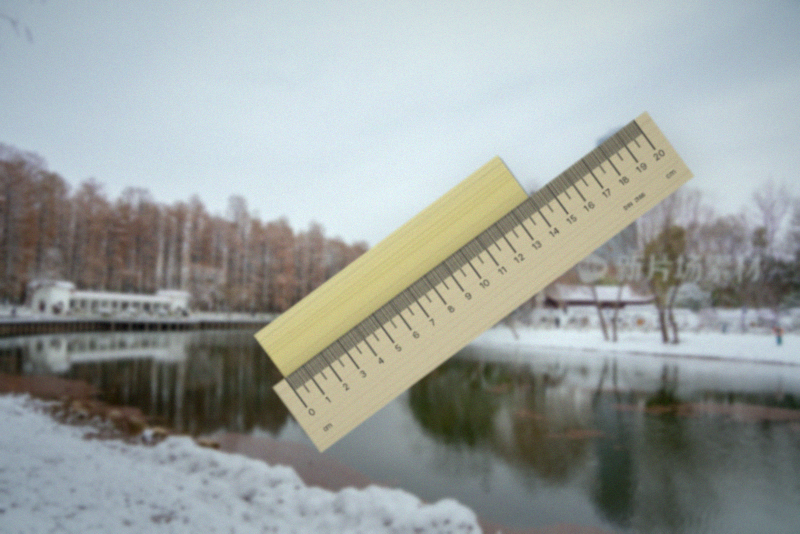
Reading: 14; cm
